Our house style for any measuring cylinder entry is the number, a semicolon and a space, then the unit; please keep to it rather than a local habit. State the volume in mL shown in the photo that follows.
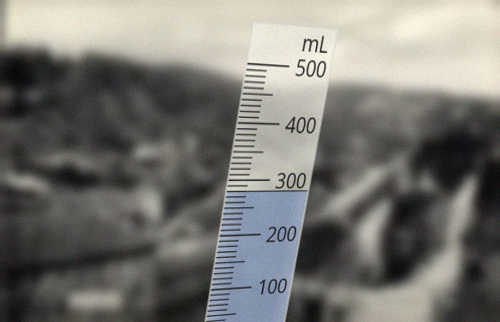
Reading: 280; mL
